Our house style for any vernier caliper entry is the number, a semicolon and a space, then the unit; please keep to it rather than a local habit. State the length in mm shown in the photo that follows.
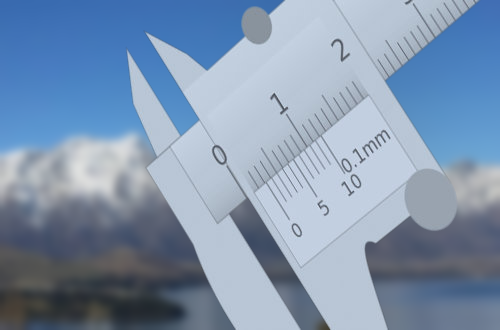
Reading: 3.2; mm
